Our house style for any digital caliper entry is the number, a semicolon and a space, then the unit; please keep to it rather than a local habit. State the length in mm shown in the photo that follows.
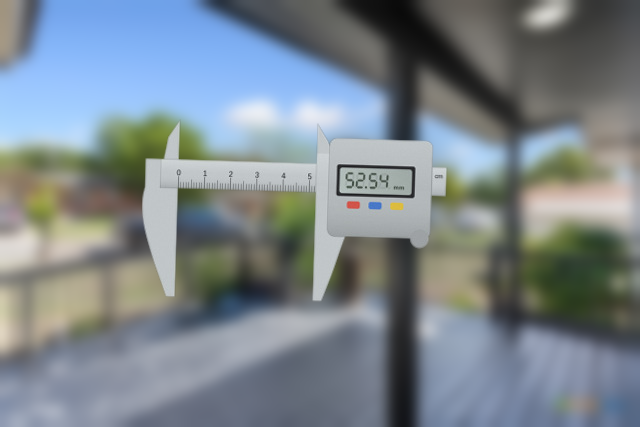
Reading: 52.54; mm
